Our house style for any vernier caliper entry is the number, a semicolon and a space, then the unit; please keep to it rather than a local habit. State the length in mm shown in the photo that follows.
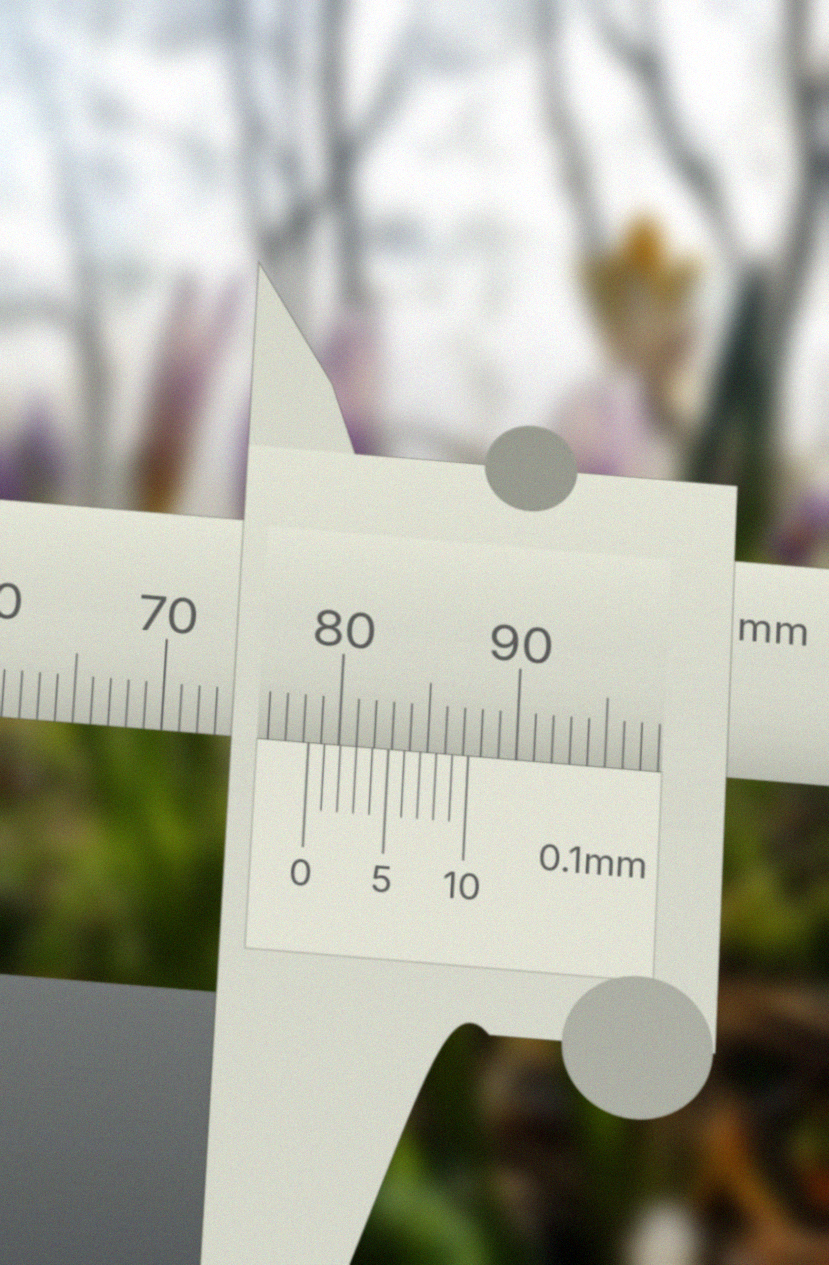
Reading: 78.3; mm
